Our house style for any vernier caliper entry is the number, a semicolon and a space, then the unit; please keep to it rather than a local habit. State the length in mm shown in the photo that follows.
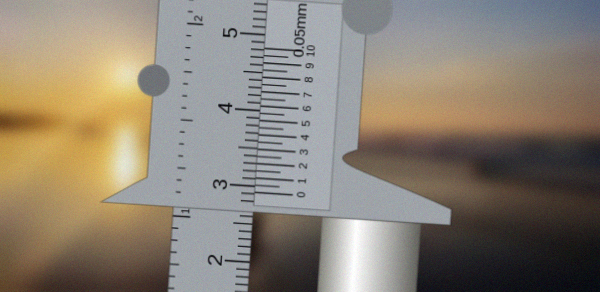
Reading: 29.2; mm
